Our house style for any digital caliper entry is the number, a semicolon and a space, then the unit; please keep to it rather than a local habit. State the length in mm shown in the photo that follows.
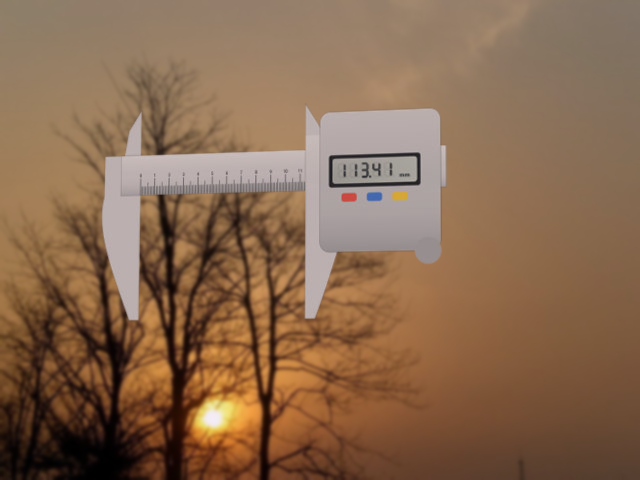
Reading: 113.41; mm
